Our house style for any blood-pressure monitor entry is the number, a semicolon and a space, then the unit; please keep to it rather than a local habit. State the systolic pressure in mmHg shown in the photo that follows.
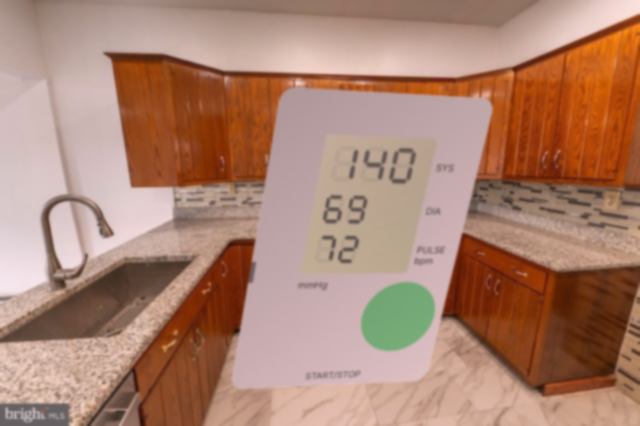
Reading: 140; mmHg
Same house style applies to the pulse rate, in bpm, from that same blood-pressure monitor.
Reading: 72; bpm
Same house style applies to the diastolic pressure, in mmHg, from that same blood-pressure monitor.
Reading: 69; mmHg
